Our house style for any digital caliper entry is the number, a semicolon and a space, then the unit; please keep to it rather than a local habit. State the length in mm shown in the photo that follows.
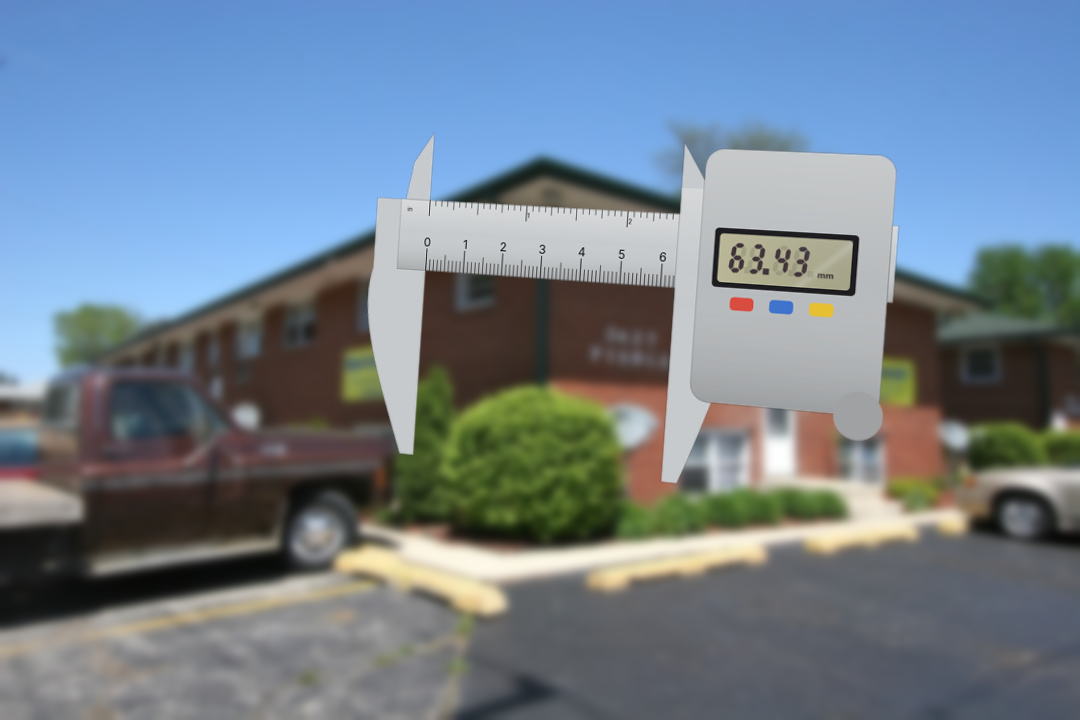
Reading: 63.43; mm
